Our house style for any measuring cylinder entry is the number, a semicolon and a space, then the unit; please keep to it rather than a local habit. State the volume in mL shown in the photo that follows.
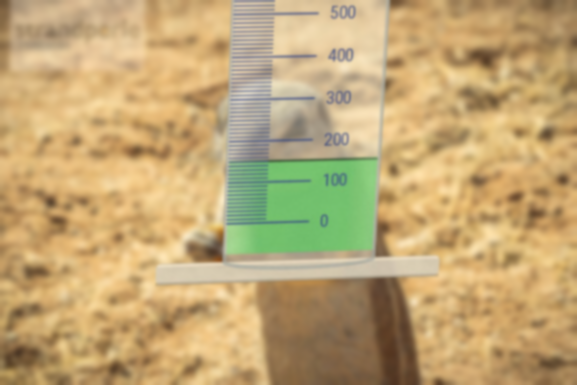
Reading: 150; mL
